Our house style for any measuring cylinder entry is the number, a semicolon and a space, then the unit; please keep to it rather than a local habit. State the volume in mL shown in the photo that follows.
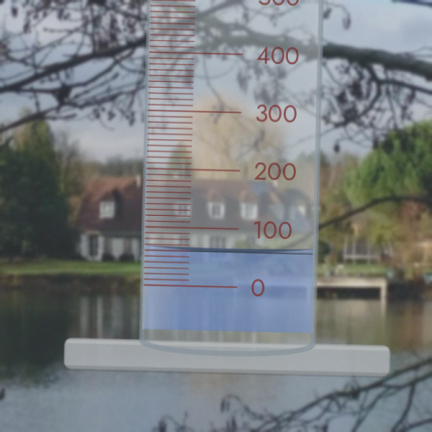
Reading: 60; mL
